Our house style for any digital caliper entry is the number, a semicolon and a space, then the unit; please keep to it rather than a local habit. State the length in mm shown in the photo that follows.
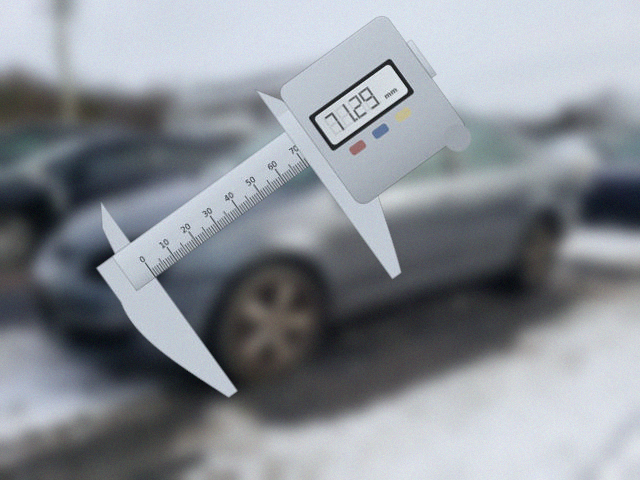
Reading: 71.29; mm
